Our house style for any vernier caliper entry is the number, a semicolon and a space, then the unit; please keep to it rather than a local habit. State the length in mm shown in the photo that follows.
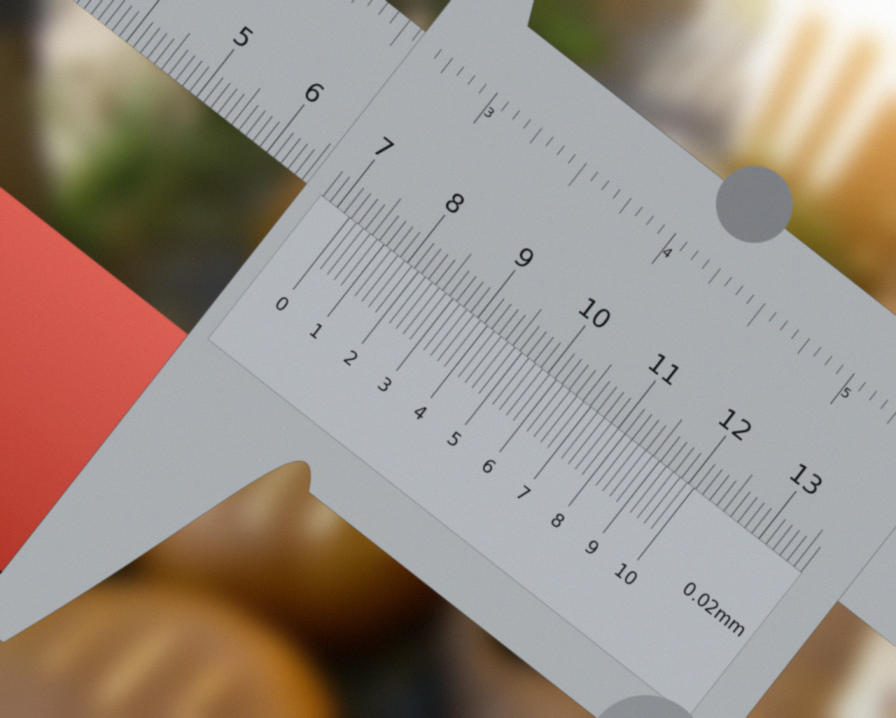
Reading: 71.8; mm
